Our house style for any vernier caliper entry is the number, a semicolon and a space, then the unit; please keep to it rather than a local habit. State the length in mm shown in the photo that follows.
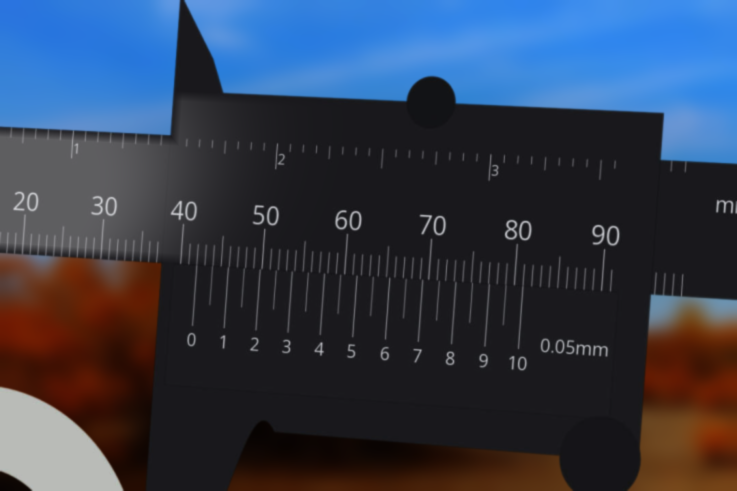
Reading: 42.0; mm
